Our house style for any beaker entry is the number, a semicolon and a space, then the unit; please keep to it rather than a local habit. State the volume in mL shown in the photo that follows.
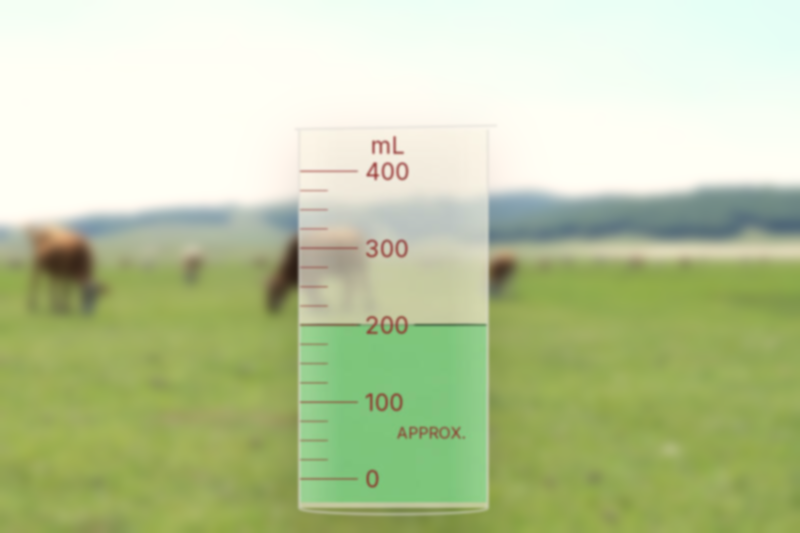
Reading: 200; mL
